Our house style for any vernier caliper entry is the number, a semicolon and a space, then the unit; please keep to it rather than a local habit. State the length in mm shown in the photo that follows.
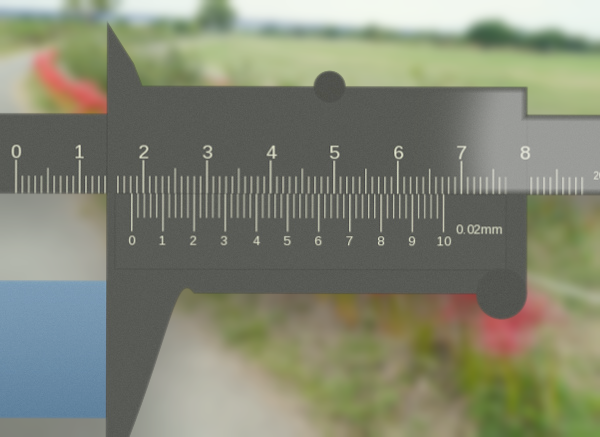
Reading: 18.2; mm
